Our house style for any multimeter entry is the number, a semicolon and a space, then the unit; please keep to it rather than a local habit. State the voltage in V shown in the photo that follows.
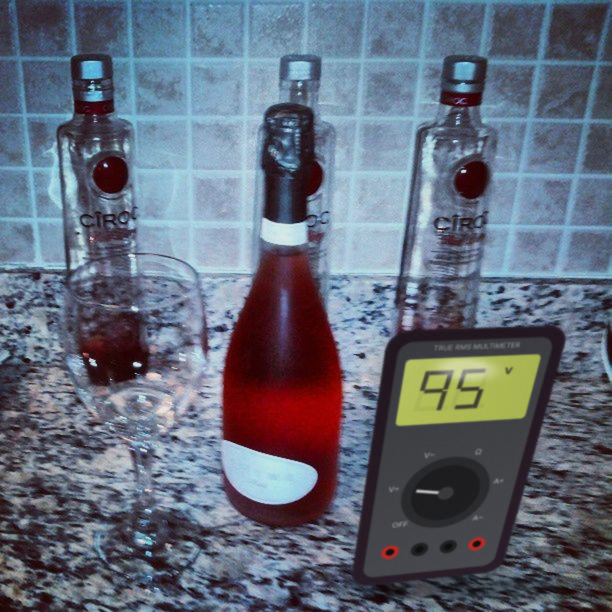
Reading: 95; V
